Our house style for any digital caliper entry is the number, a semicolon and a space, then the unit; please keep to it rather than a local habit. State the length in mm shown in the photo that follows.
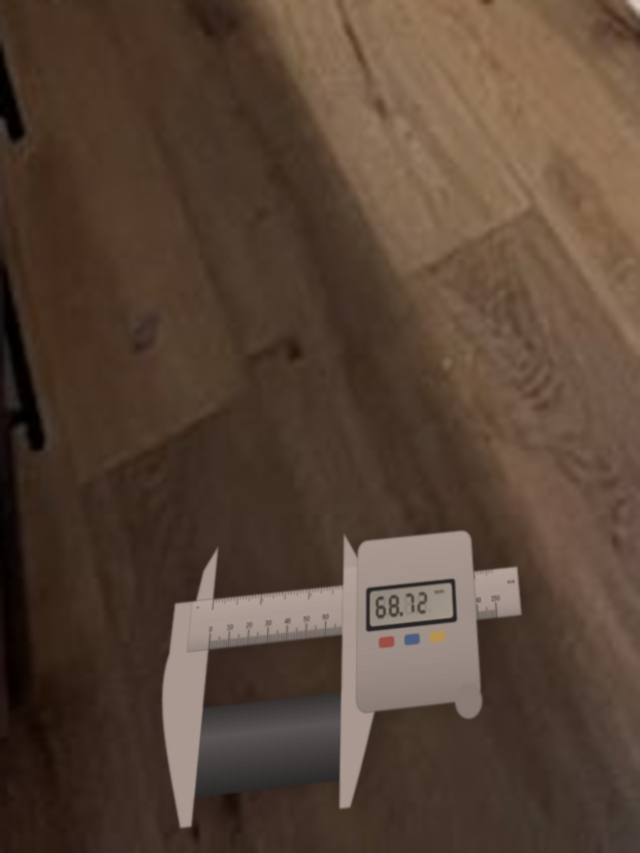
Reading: 68.72; mm
